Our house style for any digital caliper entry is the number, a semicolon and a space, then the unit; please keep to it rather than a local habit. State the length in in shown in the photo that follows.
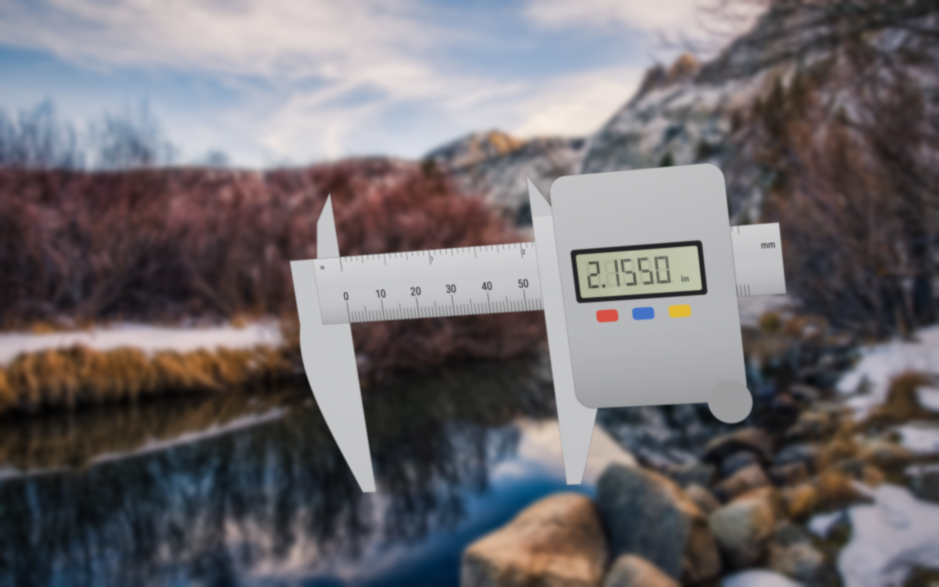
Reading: 2.1550; in
